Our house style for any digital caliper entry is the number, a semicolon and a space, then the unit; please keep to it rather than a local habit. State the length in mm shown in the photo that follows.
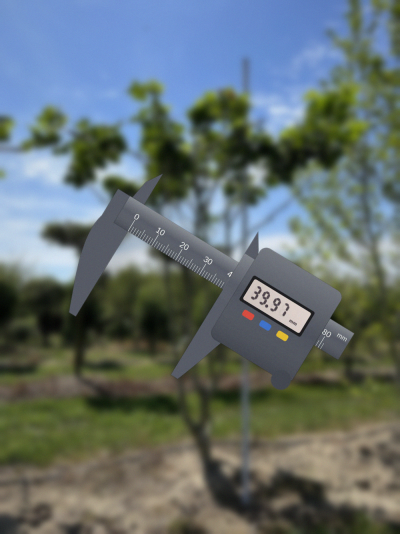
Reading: 39.97; mm
